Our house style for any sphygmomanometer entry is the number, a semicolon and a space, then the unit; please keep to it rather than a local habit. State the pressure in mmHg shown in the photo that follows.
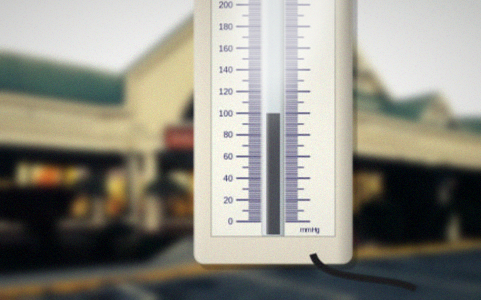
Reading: 100; mmHg
